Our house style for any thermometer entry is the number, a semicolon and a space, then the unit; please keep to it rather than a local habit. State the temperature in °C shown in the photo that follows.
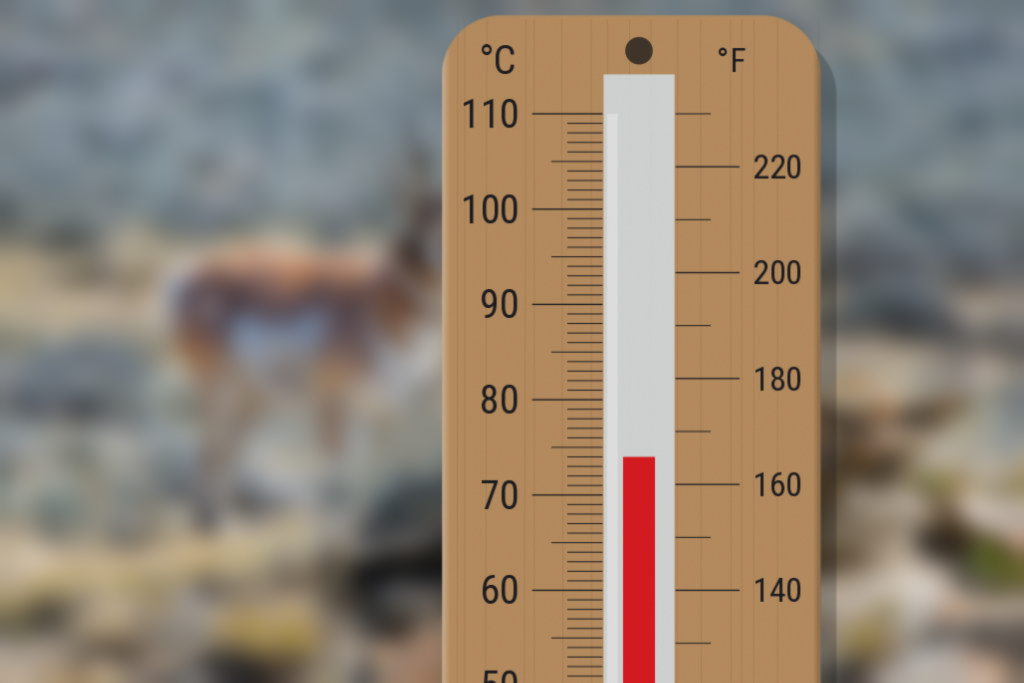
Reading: 74; °C
